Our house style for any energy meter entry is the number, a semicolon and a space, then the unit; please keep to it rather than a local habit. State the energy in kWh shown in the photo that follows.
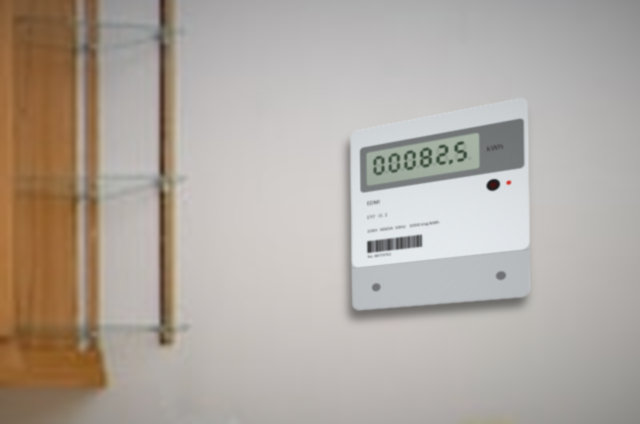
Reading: 82.5; kWh
